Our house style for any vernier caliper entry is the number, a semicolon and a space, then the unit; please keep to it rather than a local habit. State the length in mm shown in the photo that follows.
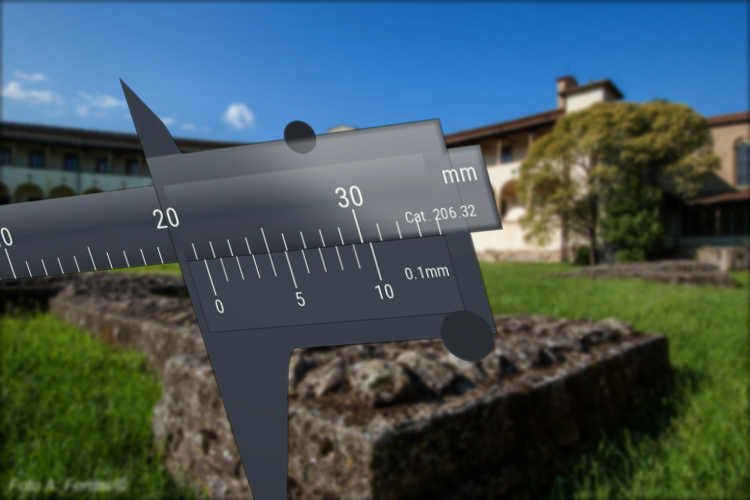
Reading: 21.4; mm
